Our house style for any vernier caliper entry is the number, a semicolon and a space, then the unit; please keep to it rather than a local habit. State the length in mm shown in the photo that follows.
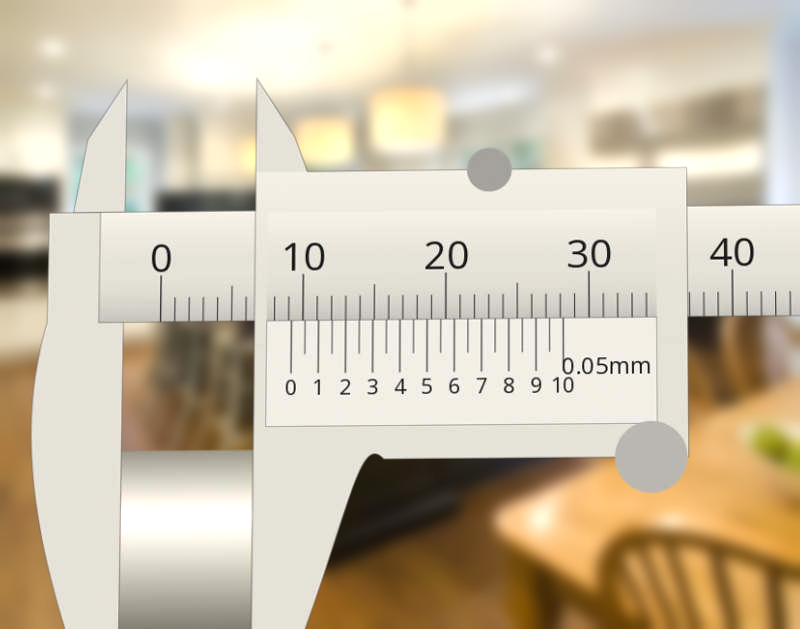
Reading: 9.2; mm
